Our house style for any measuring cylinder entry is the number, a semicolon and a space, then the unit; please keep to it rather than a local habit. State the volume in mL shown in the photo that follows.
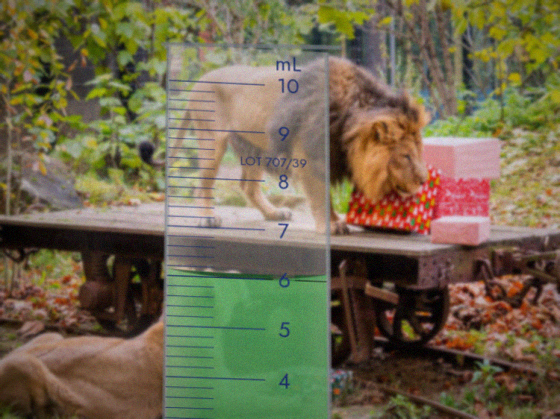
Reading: 6; mL
